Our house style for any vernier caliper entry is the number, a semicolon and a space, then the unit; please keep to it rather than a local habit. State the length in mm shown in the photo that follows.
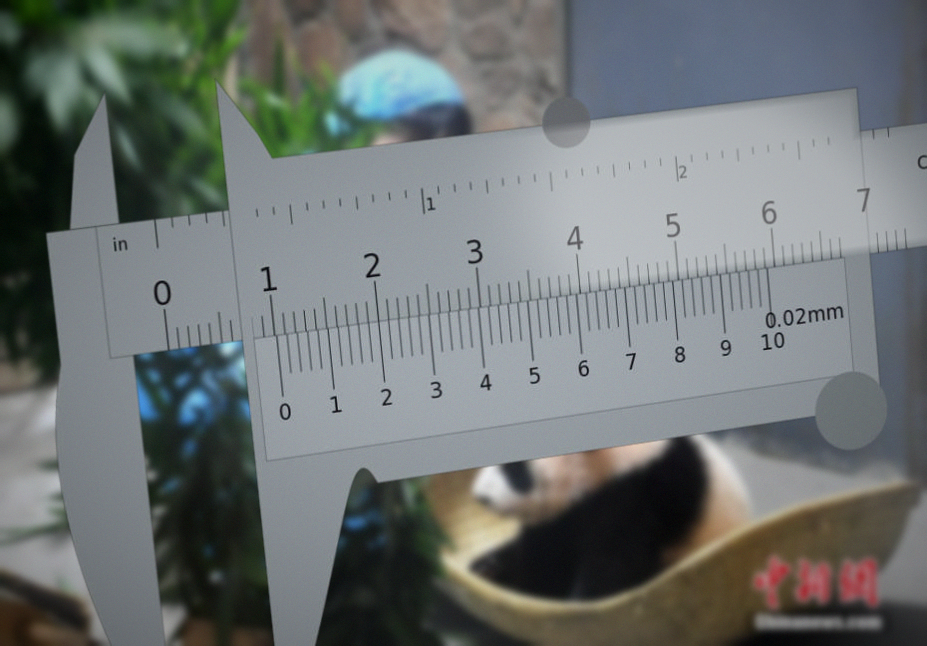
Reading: 10.2; mm
